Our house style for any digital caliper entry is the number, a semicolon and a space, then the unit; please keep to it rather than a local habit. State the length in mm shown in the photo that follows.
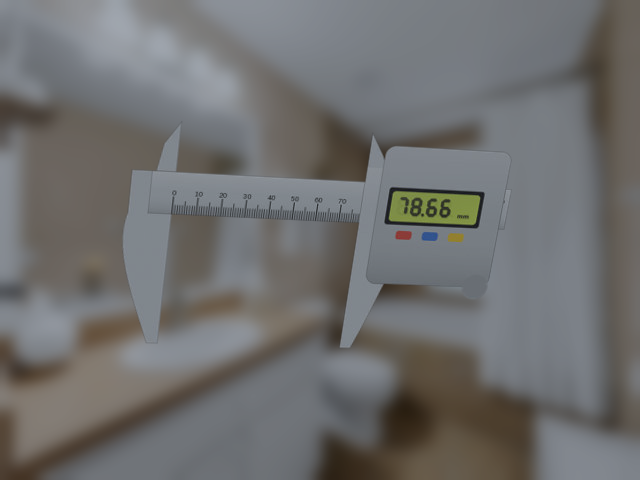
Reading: 78.66; mm
